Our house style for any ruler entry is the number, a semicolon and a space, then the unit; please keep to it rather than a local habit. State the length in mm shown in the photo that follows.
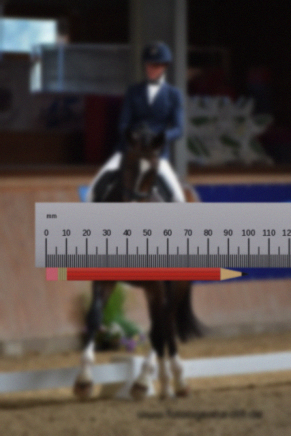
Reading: 100; mm
